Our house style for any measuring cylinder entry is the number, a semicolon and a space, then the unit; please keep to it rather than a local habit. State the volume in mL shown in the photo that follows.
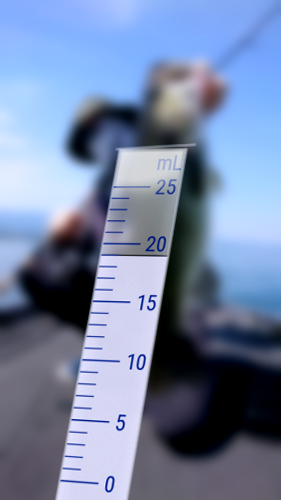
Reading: 19; mL
